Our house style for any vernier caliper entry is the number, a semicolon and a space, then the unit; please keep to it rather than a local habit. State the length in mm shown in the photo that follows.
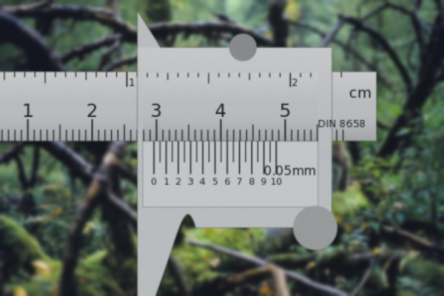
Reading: 29.6; mm
